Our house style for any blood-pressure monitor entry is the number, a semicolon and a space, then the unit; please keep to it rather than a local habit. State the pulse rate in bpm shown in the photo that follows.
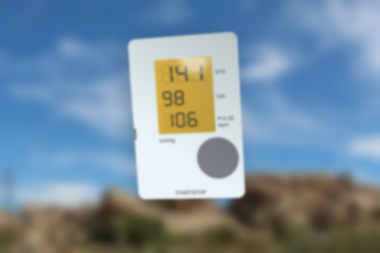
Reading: 106; bpm
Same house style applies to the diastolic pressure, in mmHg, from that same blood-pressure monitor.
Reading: 98; mmHg
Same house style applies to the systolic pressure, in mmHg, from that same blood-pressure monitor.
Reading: 141; mmHg
